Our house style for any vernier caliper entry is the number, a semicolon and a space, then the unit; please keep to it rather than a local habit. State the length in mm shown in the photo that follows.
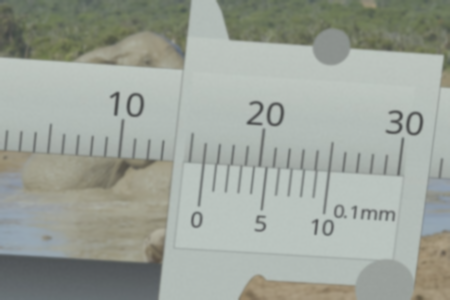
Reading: 16.0; mm
